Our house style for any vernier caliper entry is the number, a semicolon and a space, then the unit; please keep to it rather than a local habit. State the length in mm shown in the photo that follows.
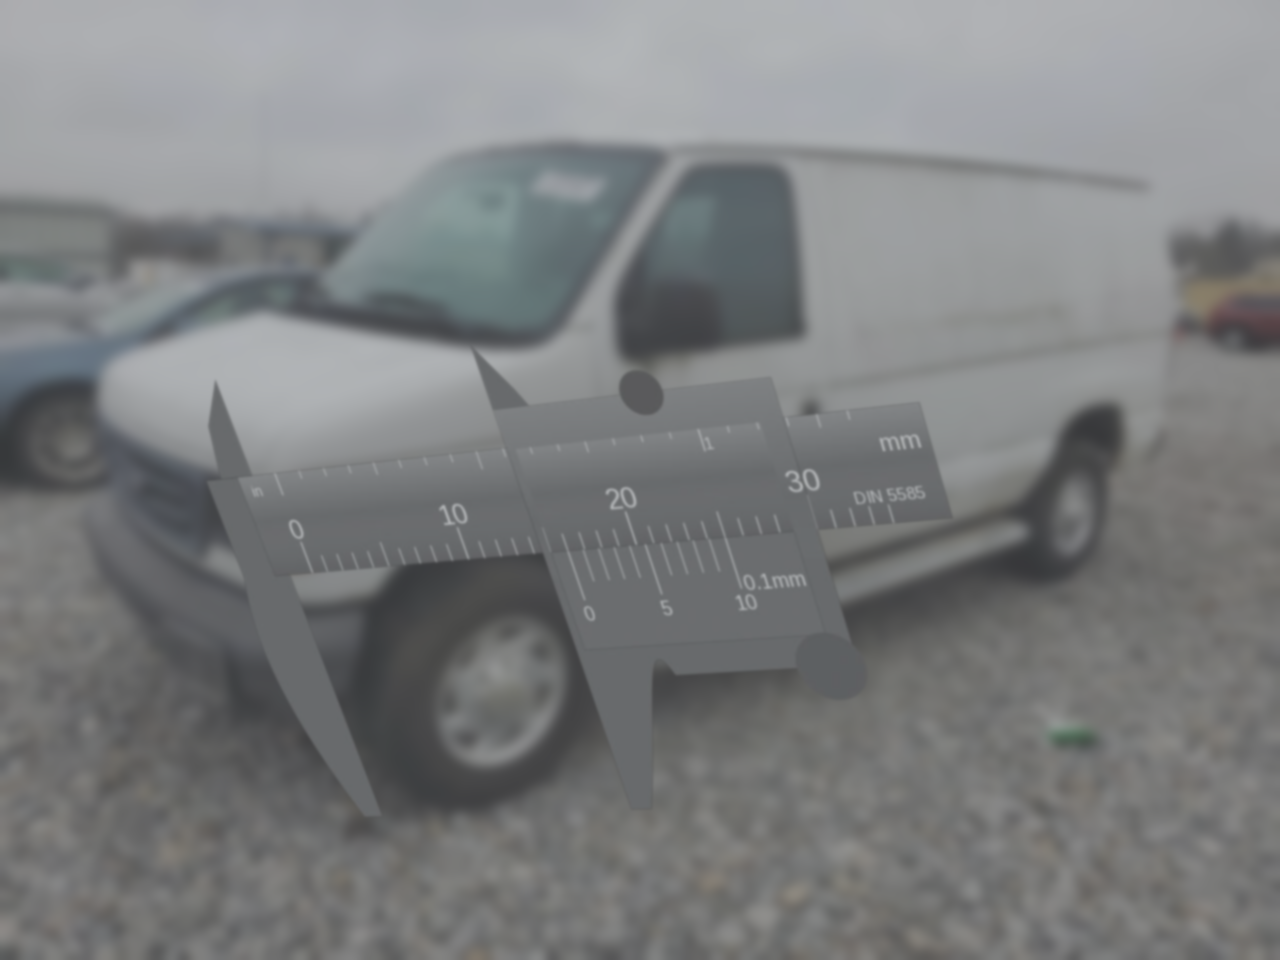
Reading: 16.0; mm
